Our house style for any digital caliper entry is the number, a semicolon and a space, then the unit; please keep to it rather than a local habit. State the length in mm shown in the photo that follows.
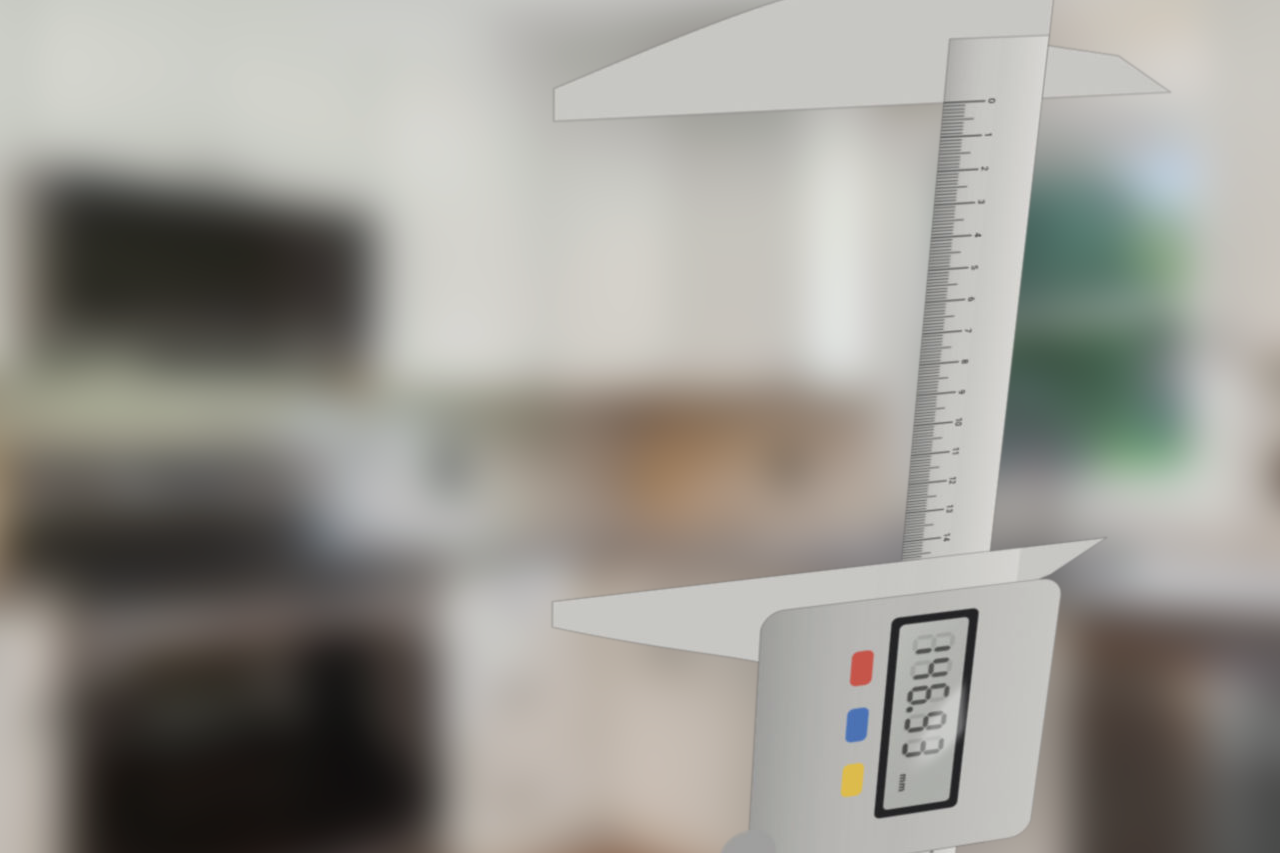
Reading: 146.93; mm
